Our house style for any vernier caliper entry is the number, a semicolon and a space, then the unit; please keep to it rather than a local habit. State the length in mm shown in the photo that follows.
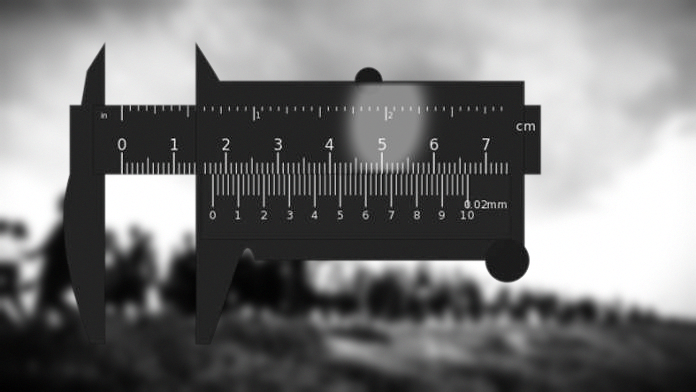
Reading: 17.5; mm
